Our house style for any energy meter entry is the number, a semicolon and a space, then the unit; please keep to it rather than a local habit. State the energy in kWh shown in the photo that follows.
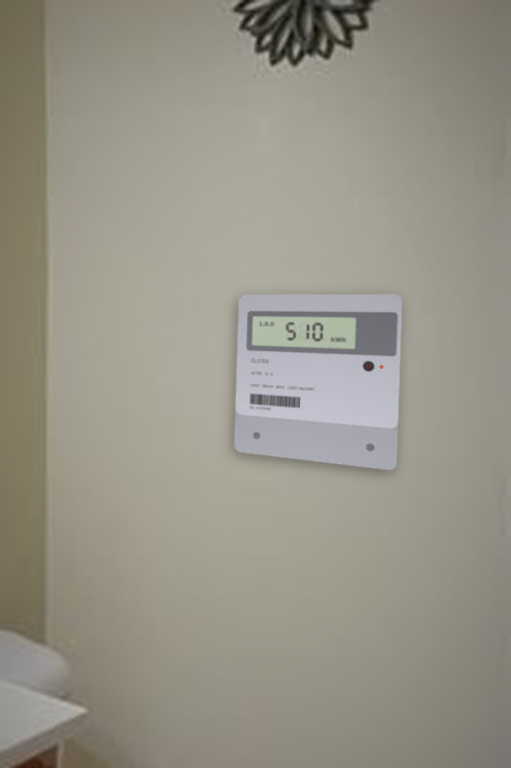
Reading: 510; kWh
